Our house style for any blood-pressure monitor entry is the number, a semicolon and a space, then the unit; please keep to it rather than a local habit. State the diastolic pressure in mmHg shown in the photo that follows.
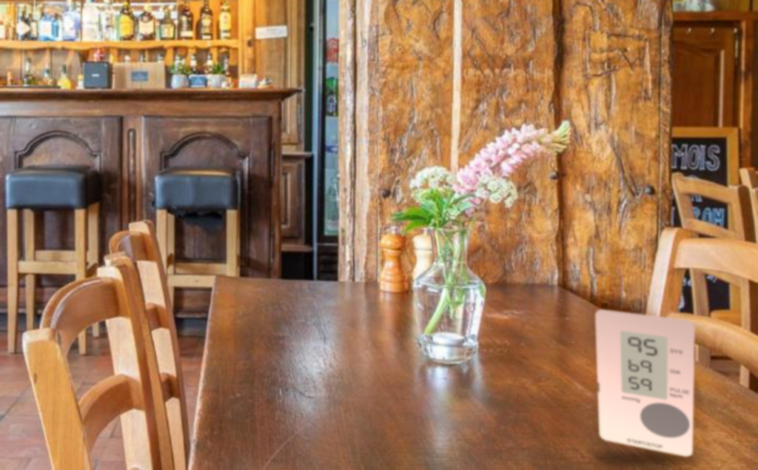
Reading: 69; mmHg
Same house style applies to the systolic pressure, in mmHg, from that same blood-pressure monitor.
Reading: 95; mmHg
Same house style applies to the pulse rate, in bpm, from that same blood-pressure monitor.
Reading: 59; bpm
